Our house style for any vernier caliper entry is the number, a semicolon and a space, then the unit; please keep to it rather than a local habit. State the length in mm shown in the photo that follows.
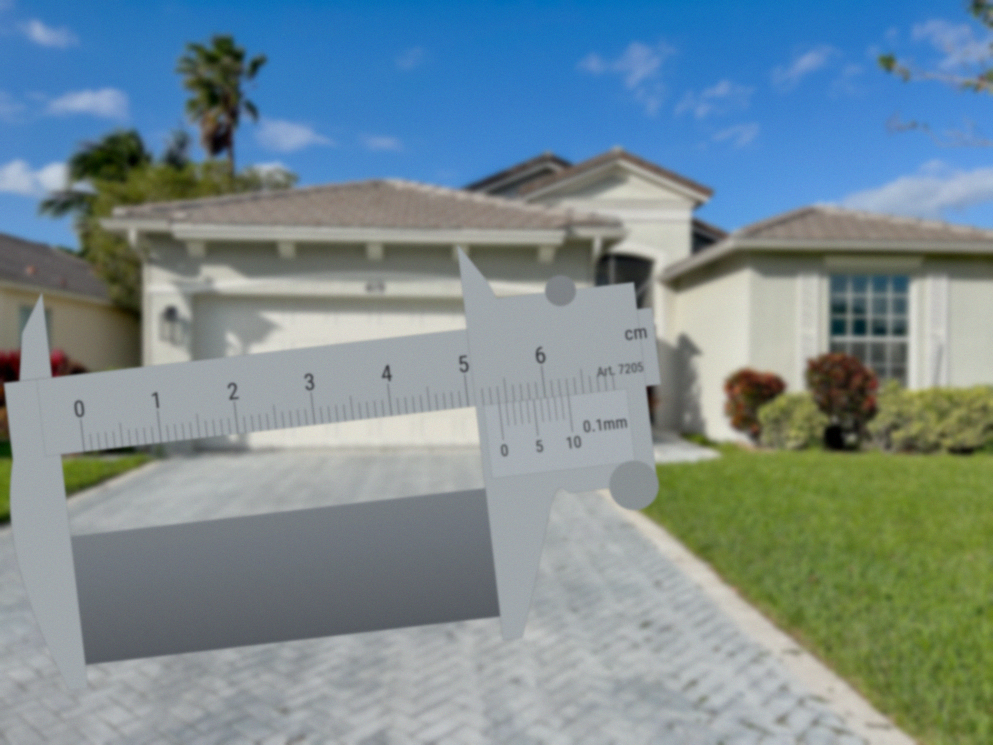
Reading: 54.0; mm
